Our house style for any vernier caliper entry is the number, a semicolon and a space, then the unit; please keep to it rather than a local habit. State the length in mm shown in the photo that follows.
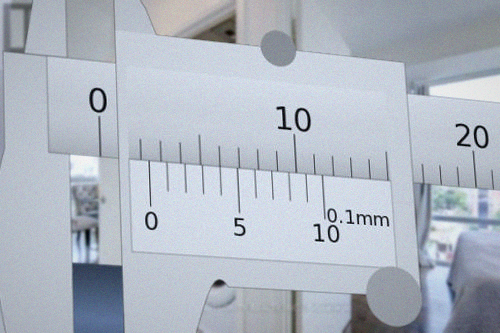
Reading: 2.4; mm
